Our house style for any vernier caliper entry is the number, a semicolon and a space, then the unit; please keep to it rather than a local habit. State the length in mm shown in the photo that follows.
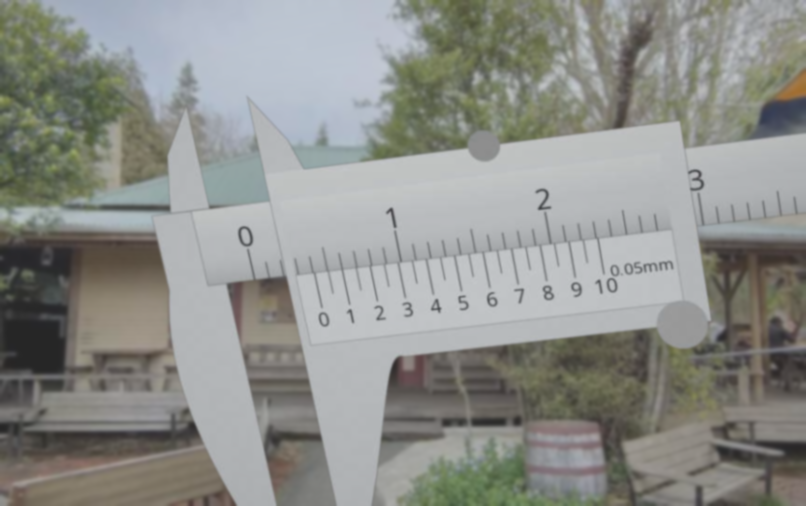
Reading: 4.1; mm
